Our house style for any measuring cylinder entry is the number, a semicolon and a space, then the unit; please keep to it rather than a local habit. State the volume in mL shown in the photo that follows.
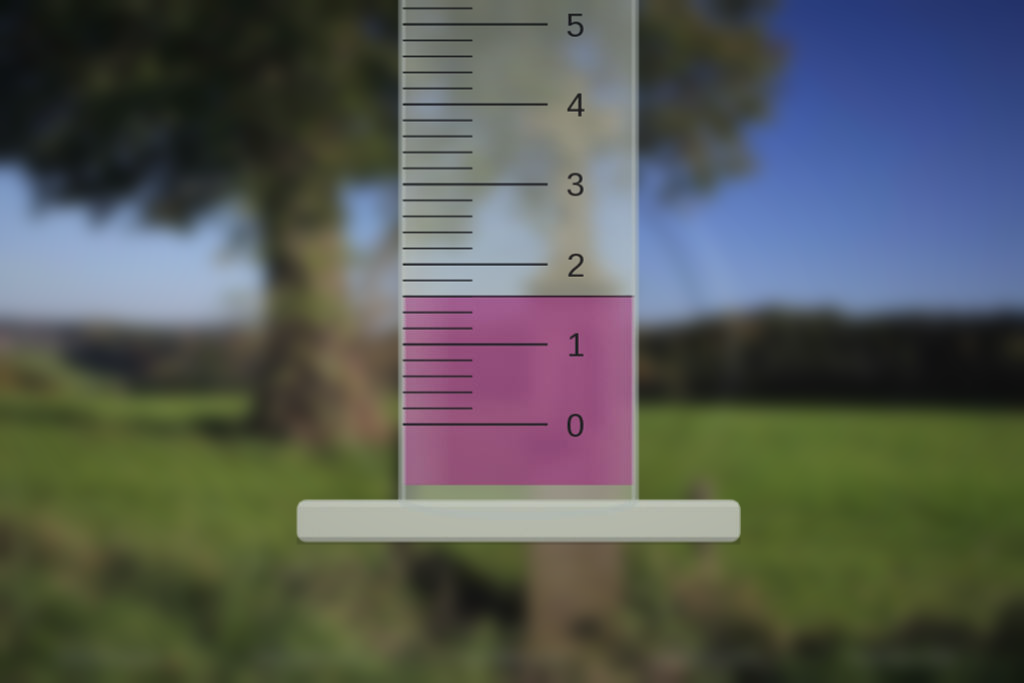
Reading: 1.6; mL
